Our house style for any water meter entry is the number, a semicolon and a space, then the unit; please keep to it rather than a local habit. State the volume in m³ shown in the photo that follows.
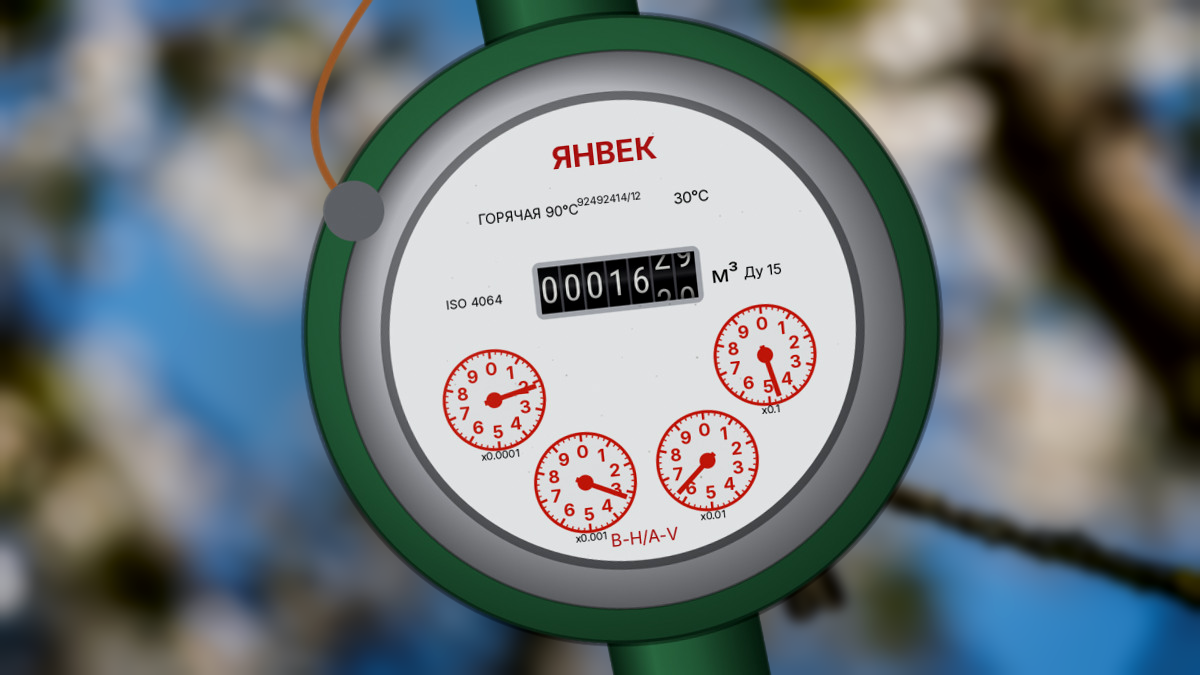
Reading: 1629.4632; m³
